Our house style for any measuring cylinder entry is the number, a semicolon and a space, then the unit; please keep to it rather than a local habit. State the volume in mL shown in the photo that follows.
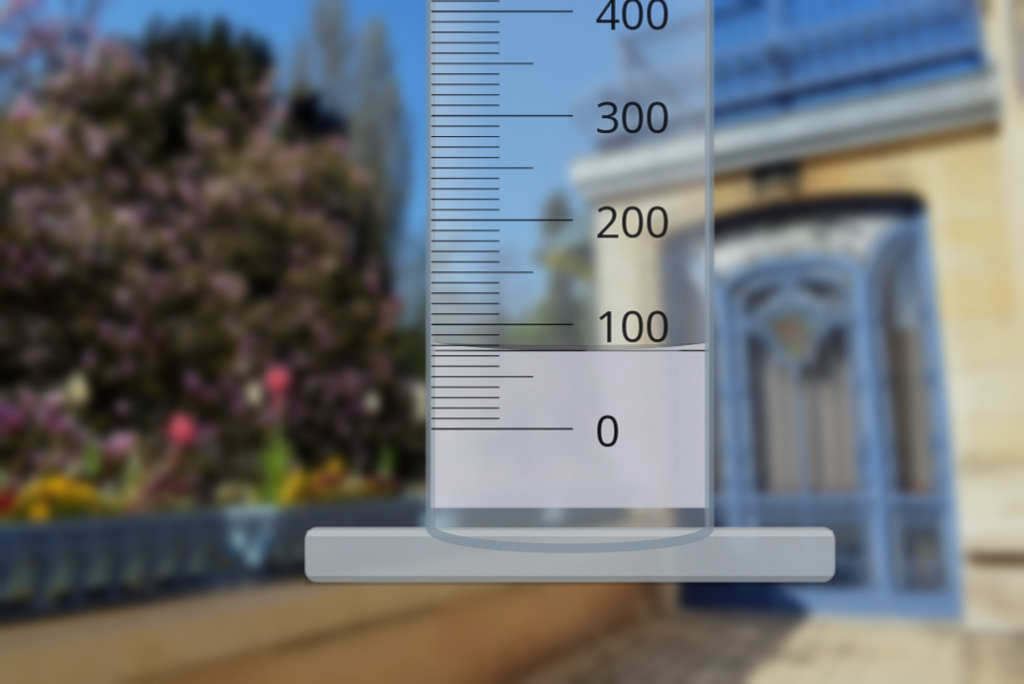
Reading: 75; mL
